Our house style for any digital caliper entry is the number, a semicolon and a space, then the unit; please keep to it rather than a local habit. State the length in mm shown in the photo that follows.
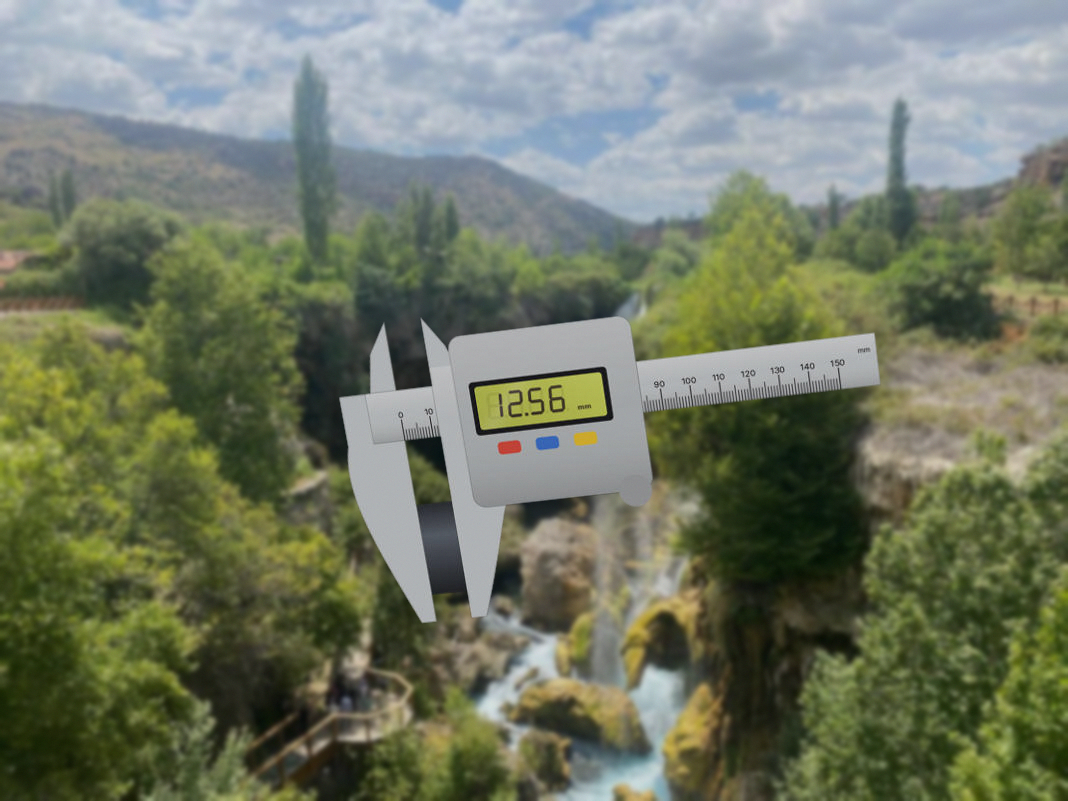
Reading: 12.56; mm
